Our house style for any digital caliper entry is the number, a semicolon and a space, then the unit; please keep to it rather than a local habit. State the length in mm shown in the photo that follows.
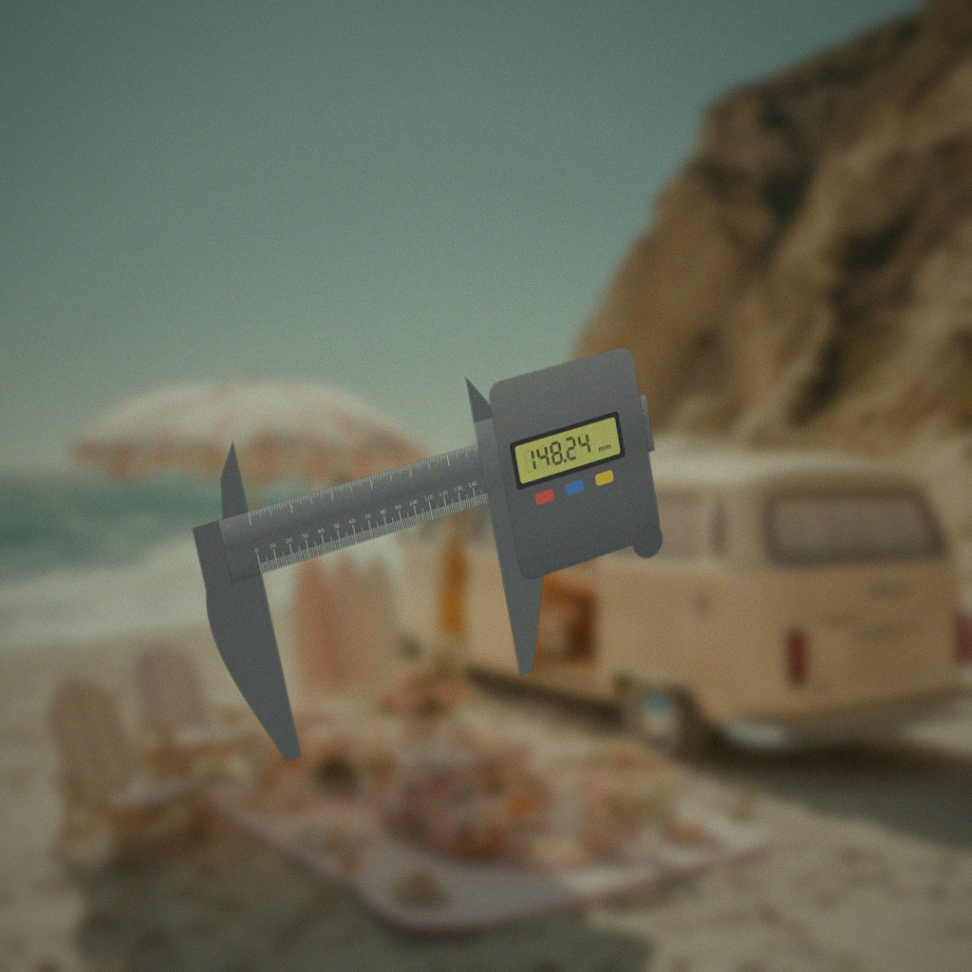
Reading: 148.24; mm
